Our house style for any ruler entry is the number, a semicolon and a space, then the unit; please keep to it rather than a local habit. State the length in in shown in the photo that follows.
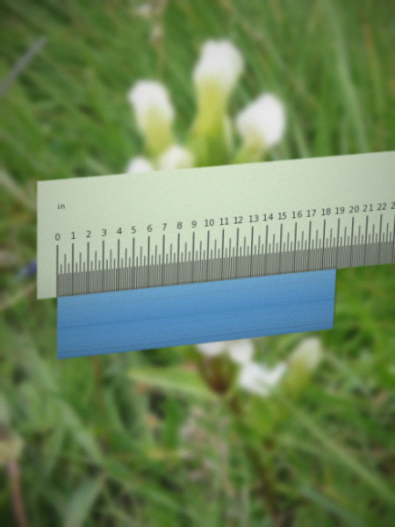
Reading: 19; in
